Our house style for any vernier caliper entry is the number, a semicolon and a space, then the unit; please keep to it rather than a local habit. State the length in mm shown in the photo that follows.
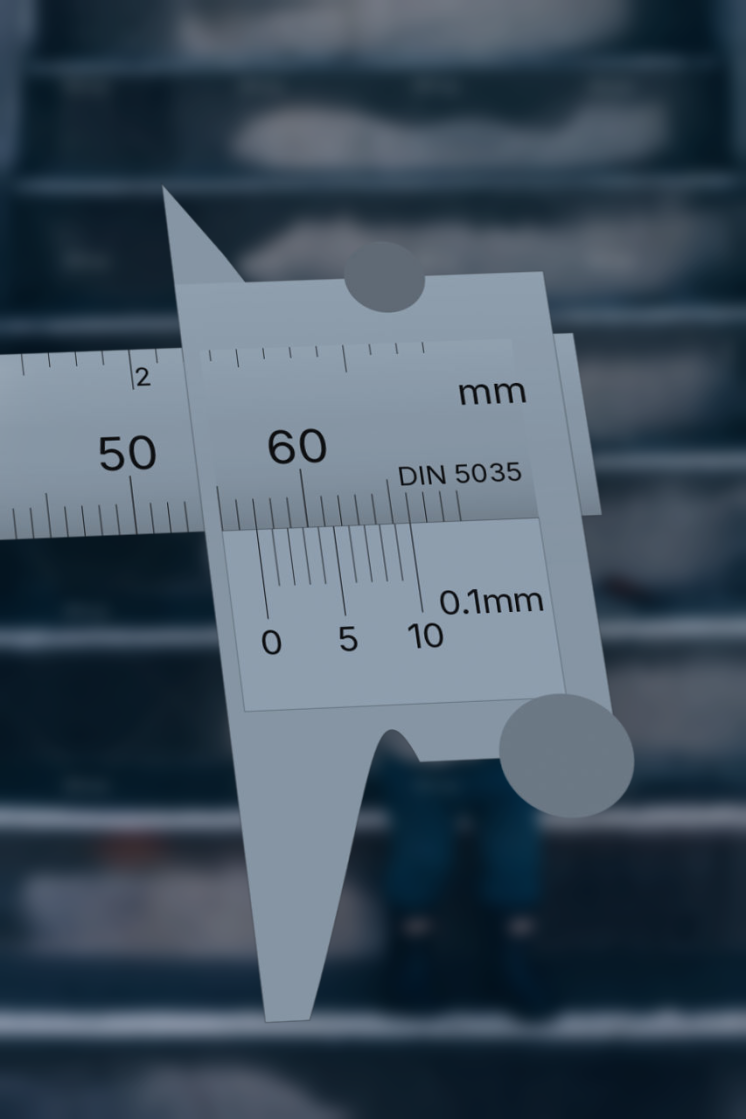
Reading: 57.0; mm
